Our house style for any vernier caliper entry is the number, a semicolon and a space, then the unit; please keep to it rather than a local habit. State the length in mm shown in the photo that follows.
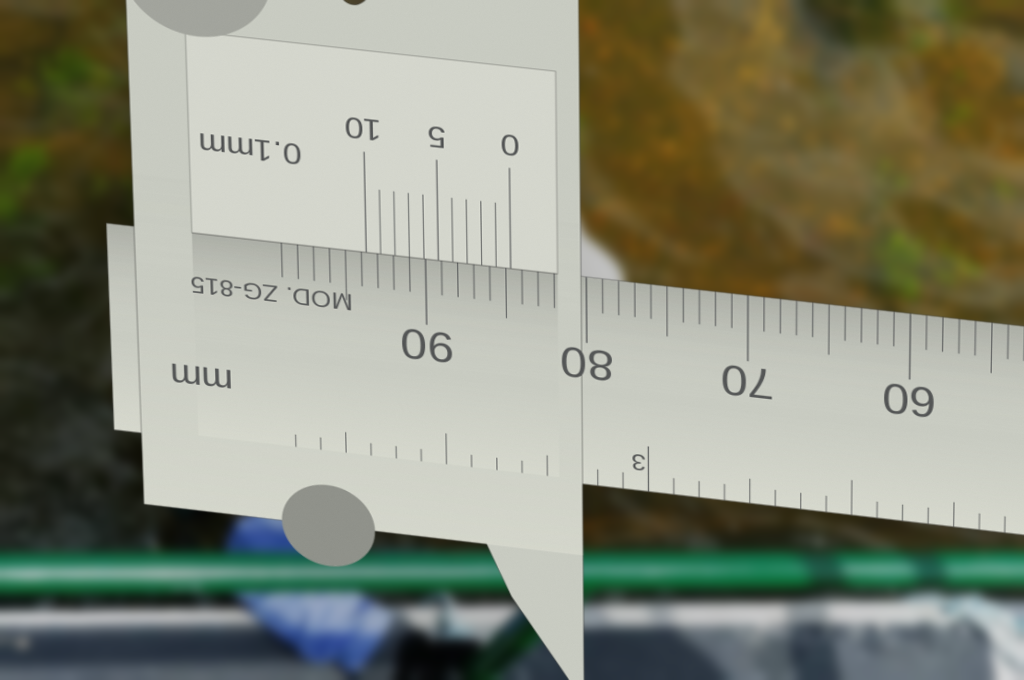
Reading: 84.7; mm
